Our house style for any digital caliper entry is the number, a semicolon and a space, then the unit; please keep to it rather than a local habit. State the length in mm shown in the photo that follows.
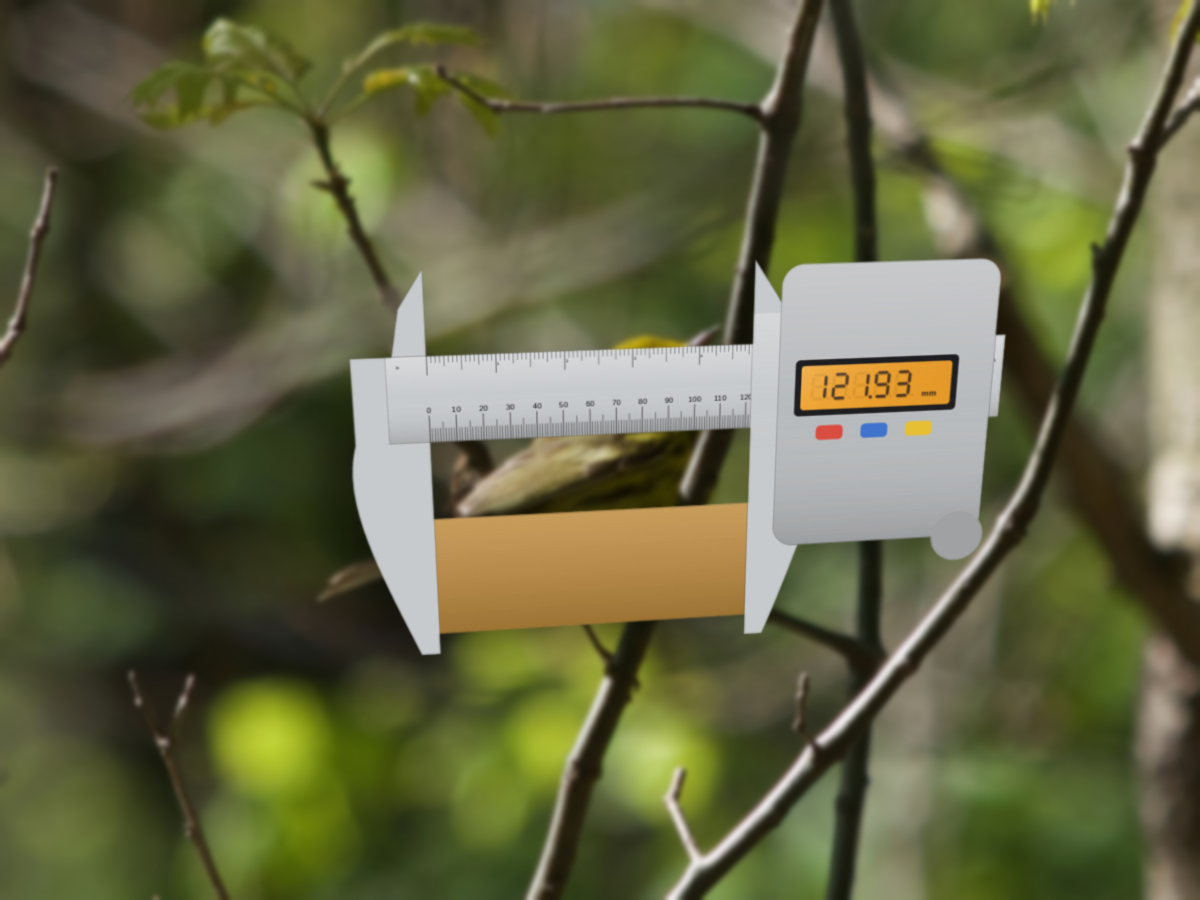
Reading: 121.93; mm
